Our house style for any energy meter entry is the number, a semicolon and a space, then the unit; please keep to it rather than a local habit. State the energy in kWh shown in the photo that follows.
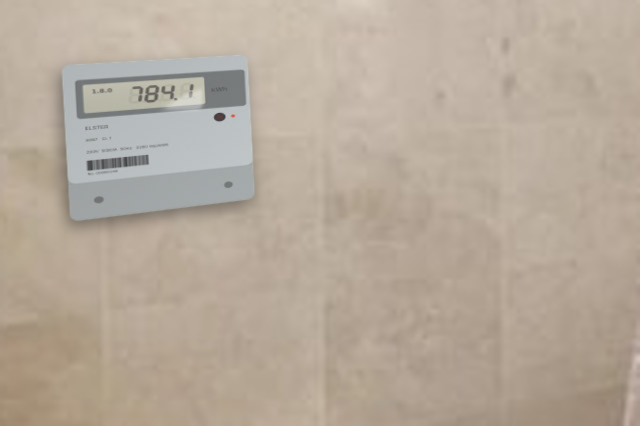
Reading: 784.1; kWh
